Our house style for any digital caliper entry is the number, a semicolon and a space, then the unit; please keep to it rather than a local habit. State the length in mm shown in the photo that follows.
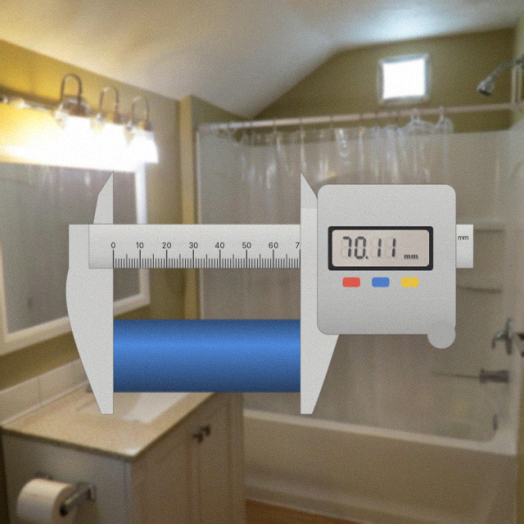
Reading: 70.11; mm
